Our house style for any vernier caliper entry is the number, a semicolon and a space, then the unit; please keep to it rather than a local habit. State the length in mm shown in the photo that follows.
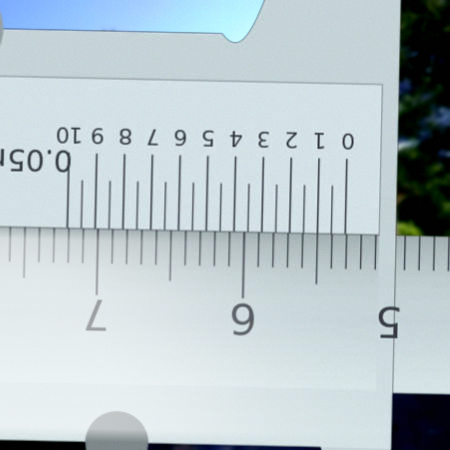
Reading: 53.1; mm
